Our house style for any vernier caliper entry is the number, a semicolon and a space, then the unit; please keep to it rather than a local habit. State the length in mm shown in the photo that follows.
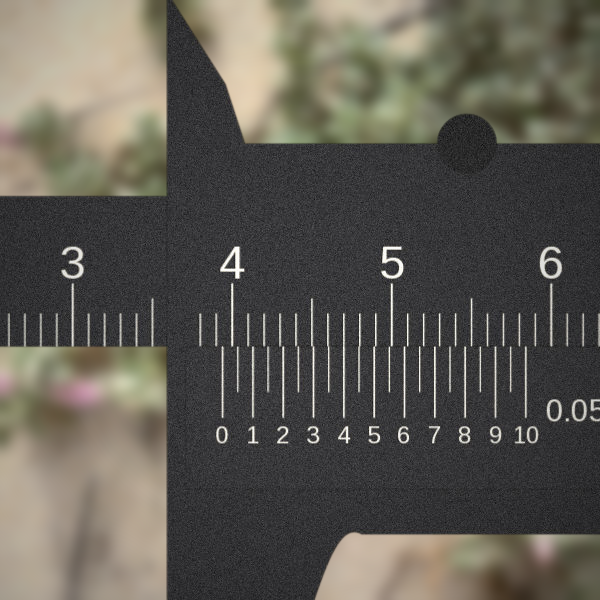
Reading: 39.4; mm
